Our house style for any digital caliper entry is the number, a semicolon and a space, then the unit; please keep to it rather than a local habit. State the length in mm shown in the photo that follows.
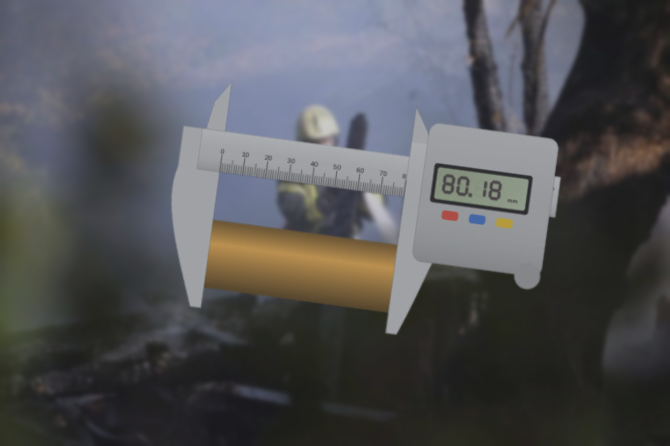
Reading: 80.18; mm
